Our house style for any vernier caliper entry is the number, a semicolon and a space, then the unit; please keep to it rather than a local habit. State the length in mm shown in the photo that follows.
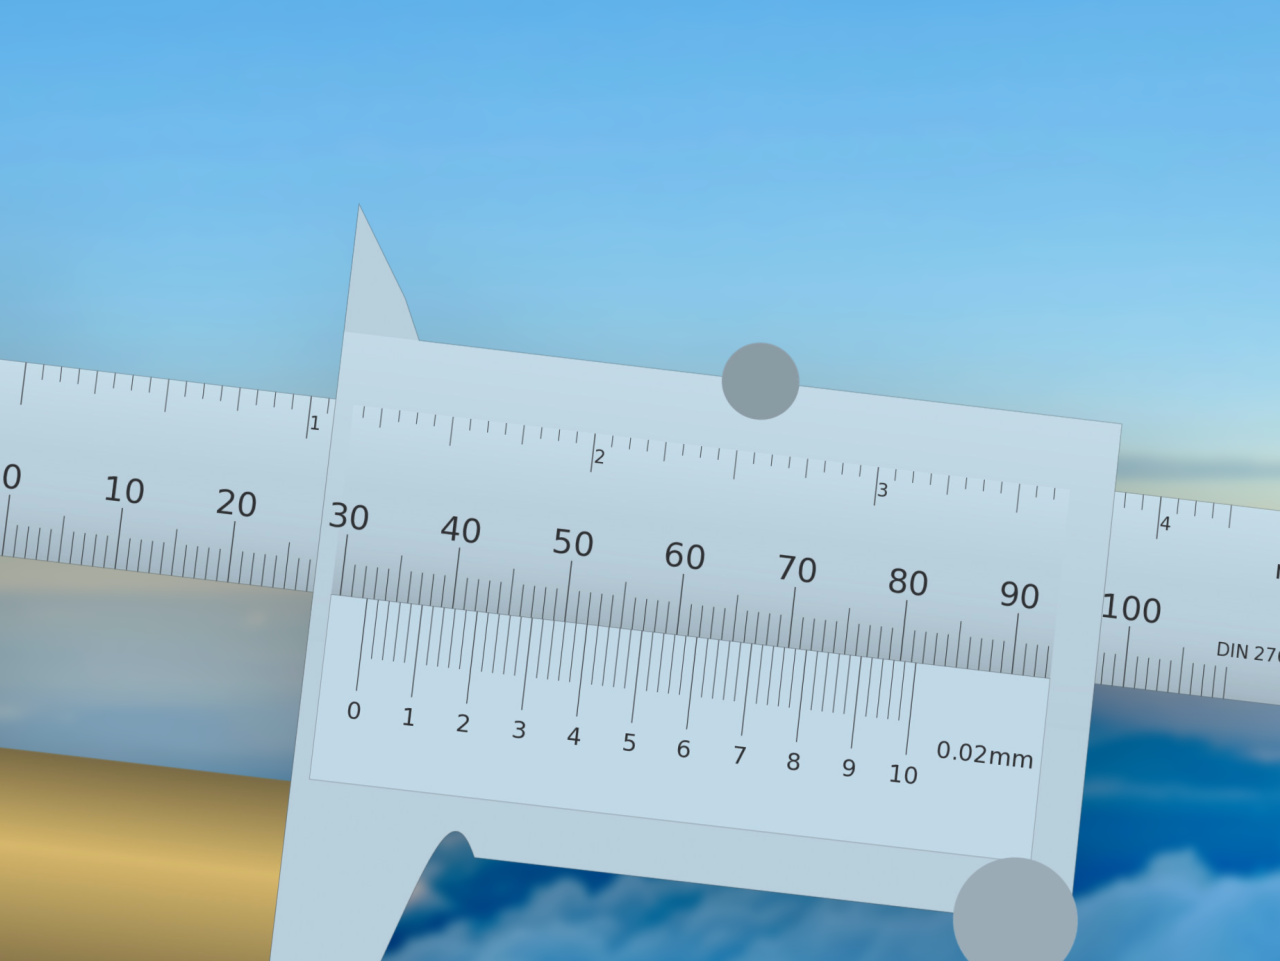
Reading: 32.4; mm
